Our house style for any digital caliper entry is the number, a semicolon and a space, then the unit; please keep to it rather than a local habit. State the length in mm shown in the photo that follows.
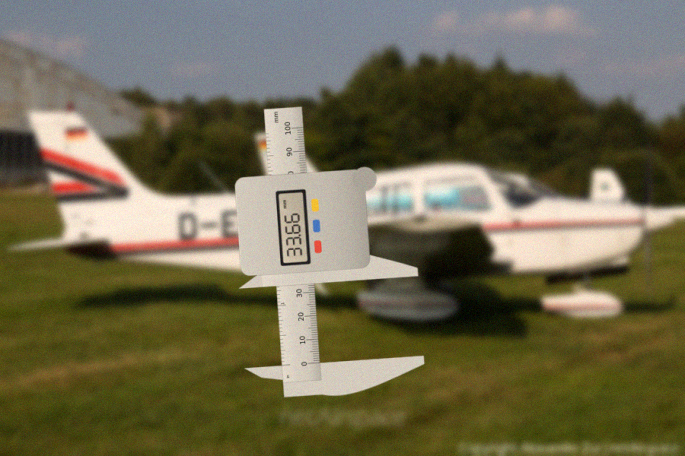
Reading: 33.66; mm
